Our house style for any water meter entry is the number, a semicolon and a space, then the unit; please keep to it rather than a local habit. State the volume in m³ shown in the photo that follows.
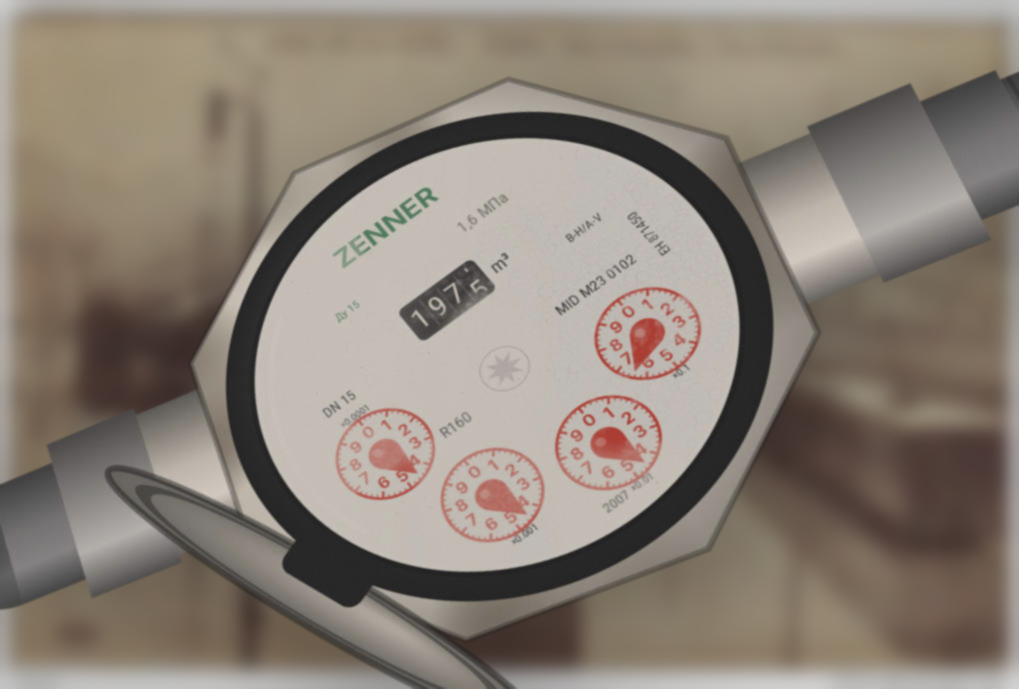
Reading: 1974.6444; m³
